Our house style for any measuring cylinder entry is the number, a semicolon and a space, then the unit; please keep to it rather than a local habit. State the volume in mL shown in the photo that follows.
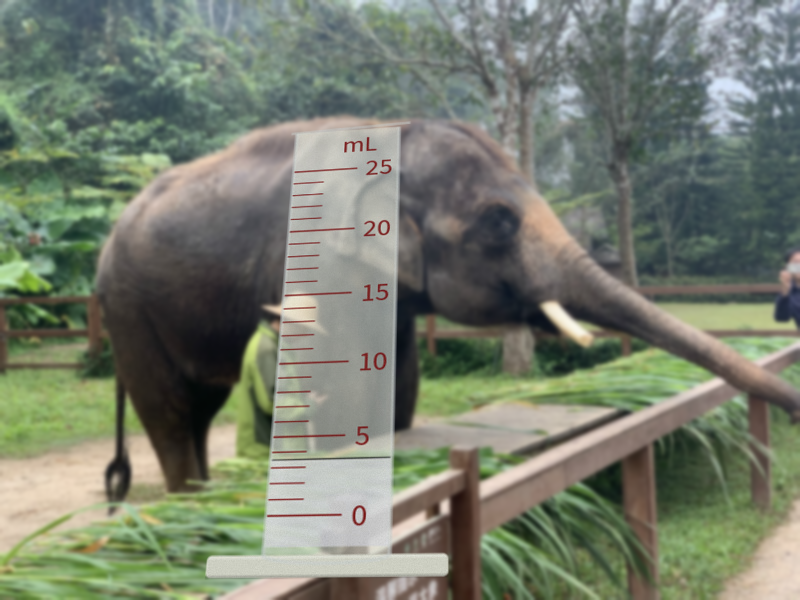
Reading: 3.5; mL
